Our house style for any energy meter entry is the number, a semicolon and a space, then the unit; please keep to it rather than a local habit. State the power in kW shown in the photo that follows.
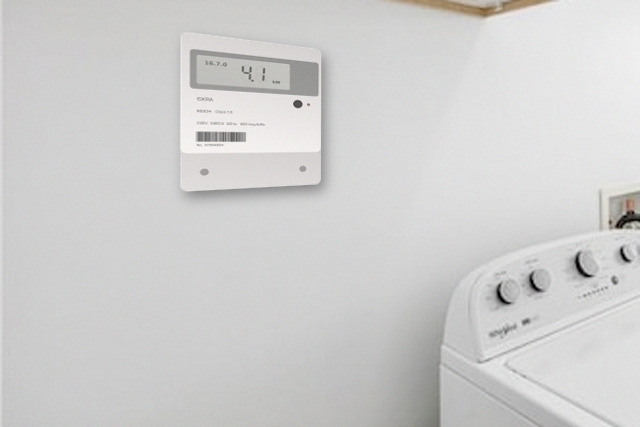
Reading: 4.1; kW
